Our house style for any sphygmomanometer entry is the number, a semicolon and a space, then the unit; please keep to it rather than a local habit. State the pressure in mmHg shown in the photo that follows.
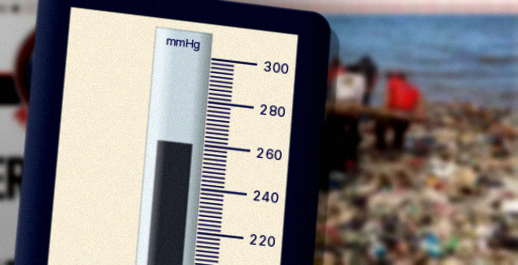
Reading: 260; mmHg
